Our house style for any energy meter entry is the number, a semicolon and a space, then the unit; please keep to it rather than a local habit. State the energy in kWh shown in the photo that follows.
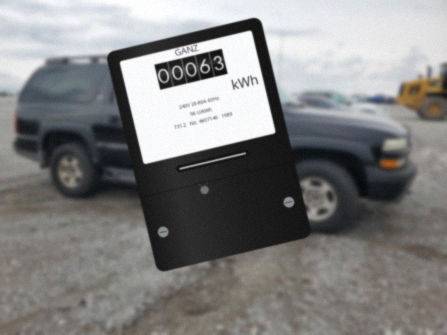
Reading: 63; kWh
